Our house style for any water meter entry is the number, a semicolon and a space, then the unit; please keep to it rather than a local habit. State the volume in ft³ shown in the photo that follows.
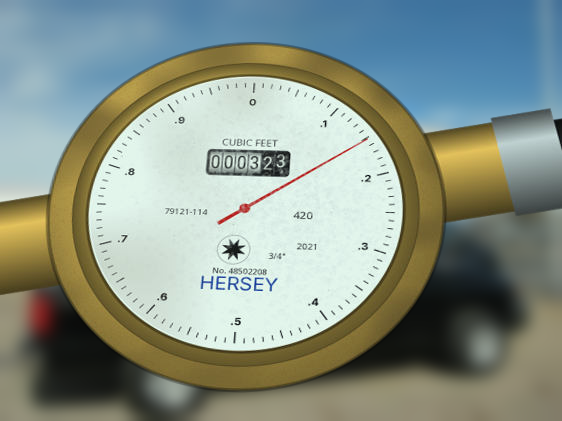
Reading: 323.15; ft³
